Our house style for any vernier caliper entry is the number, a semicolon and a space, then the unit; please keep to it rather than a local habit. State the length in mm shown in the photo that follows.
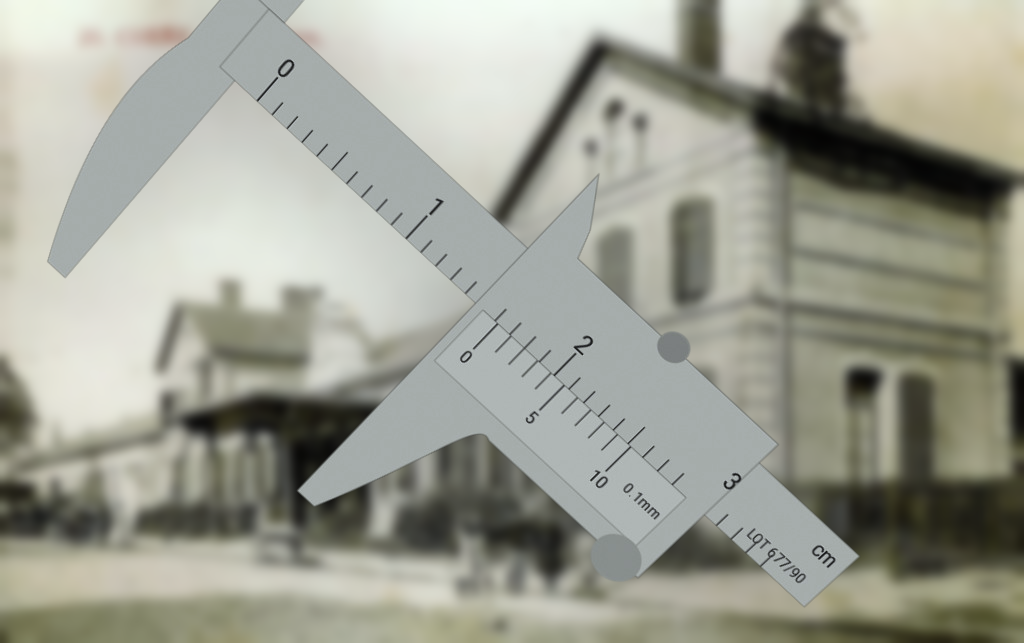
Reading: 16.2; mm
